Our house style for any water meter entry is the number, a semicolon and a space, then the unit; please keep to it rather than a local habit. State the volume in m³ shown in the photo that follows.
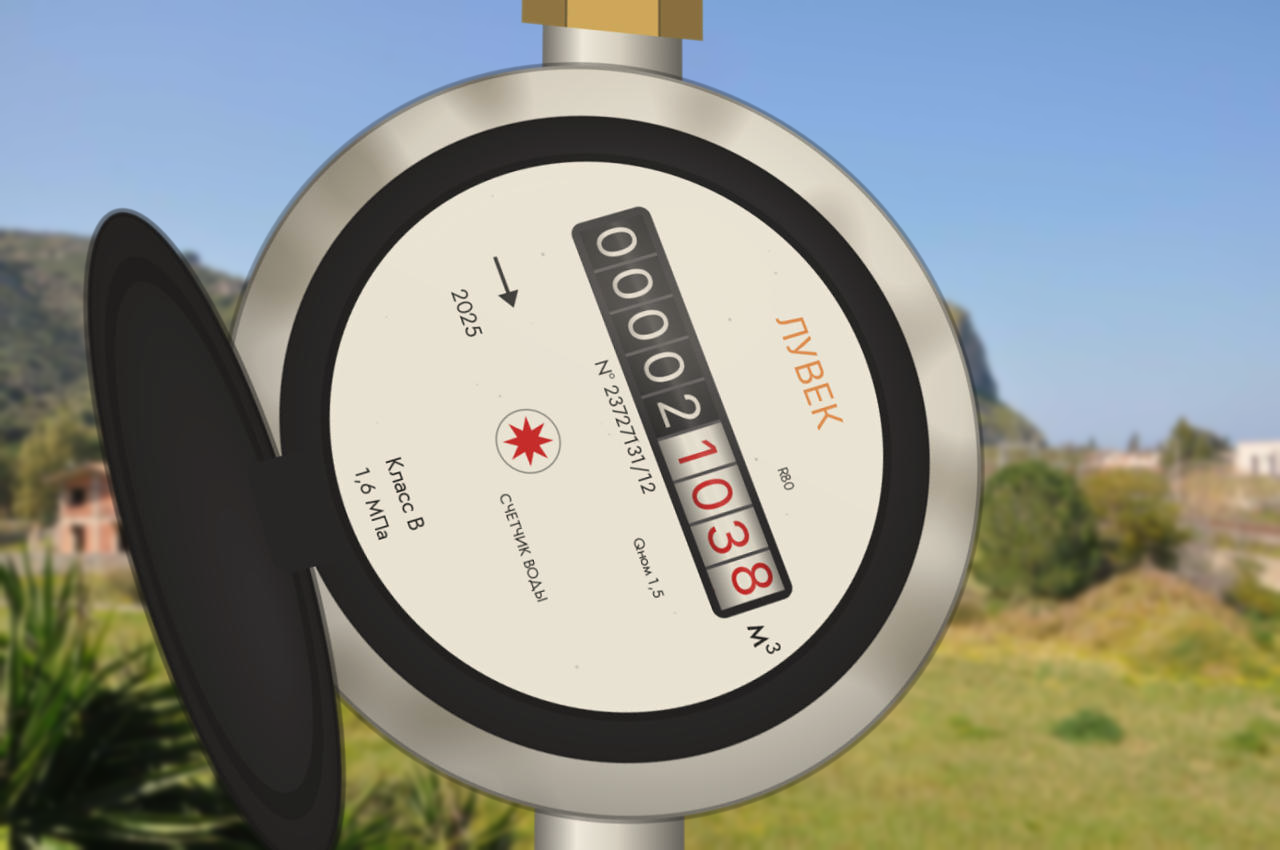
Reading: 2.1038; m³
